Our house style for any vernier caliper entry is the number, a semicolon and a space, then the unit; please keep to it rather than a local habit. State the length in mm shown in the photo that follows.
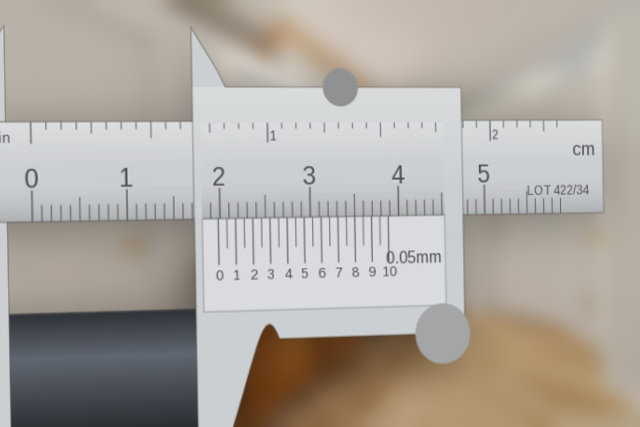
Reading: 19.8; mm
